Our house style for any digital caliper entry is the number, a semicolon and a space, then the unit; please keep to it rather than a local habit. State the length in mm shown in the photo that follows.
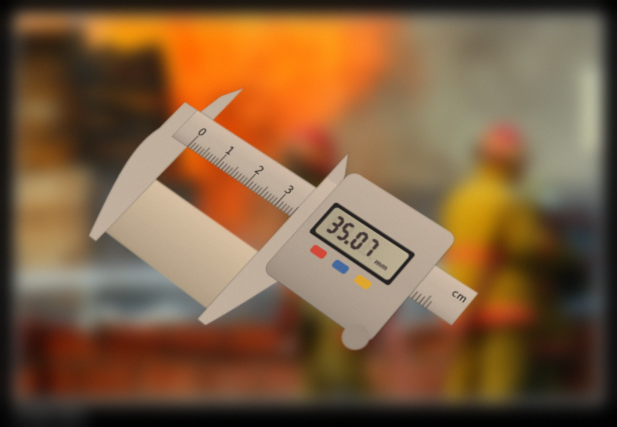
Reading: 35.07; mm
